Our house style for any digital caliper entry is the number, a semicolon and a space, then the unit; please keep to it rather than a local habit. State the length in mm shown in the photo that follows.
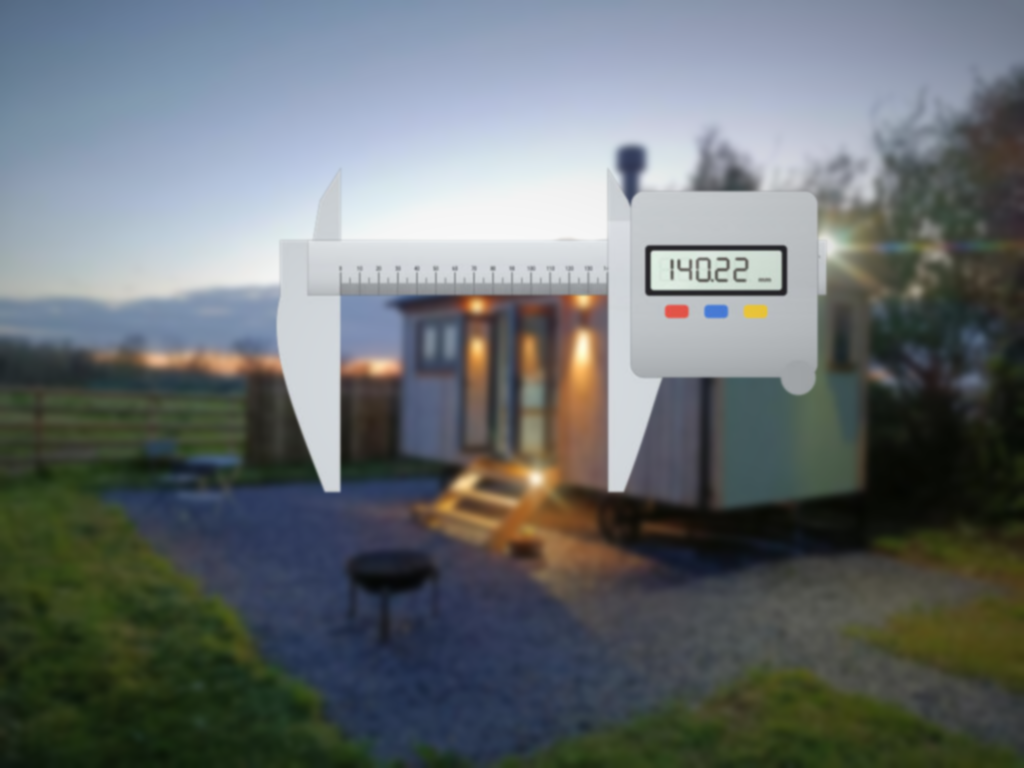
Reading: 140.22; mm
